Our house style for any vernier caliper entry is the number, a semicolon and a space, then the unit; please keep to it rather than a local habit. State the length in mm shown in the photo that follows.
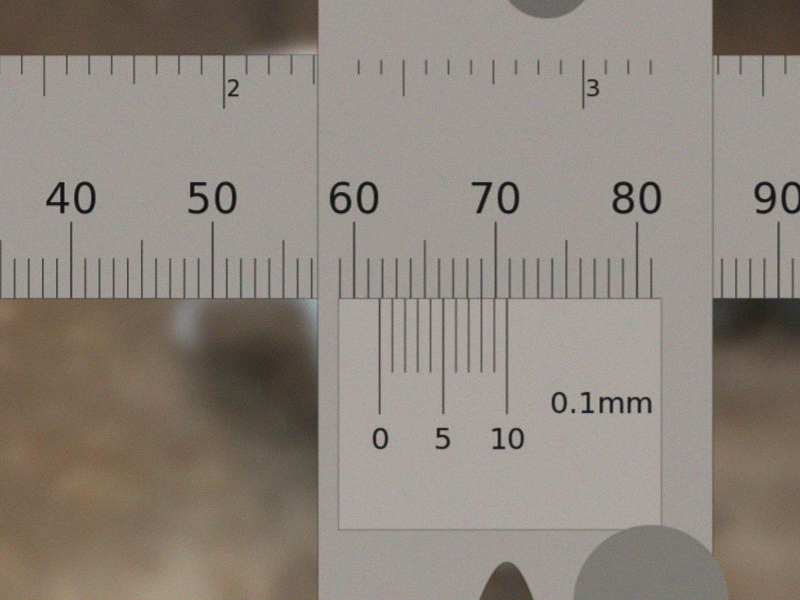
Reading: 61.8; mm
